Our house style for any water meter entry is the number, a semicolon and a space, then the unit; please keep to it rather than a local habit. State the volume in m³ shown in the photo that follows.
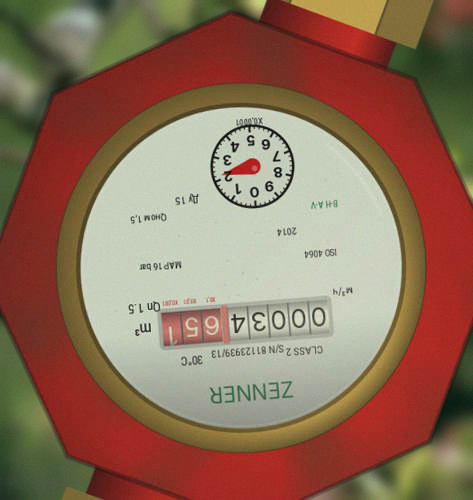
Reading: 34.6512; m³
